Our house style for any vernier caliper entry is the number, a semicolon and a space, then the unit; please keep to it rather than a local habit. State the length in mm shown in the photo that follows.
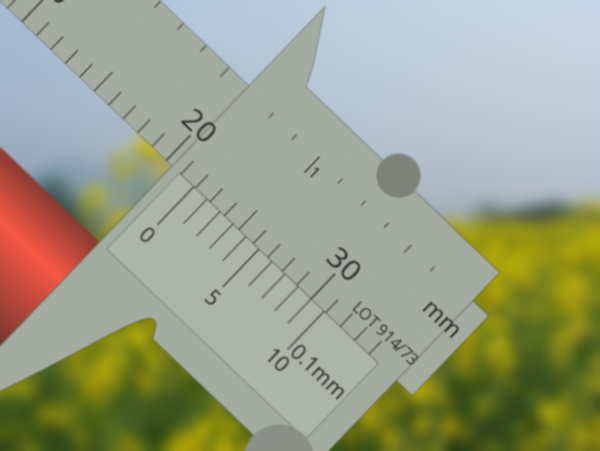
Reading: 21.9; mm
